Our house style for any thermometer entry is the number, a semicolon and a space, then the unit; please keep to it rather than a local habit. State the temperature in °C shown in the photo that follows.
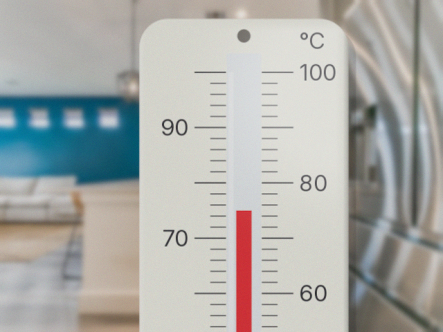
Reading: 75; °C
